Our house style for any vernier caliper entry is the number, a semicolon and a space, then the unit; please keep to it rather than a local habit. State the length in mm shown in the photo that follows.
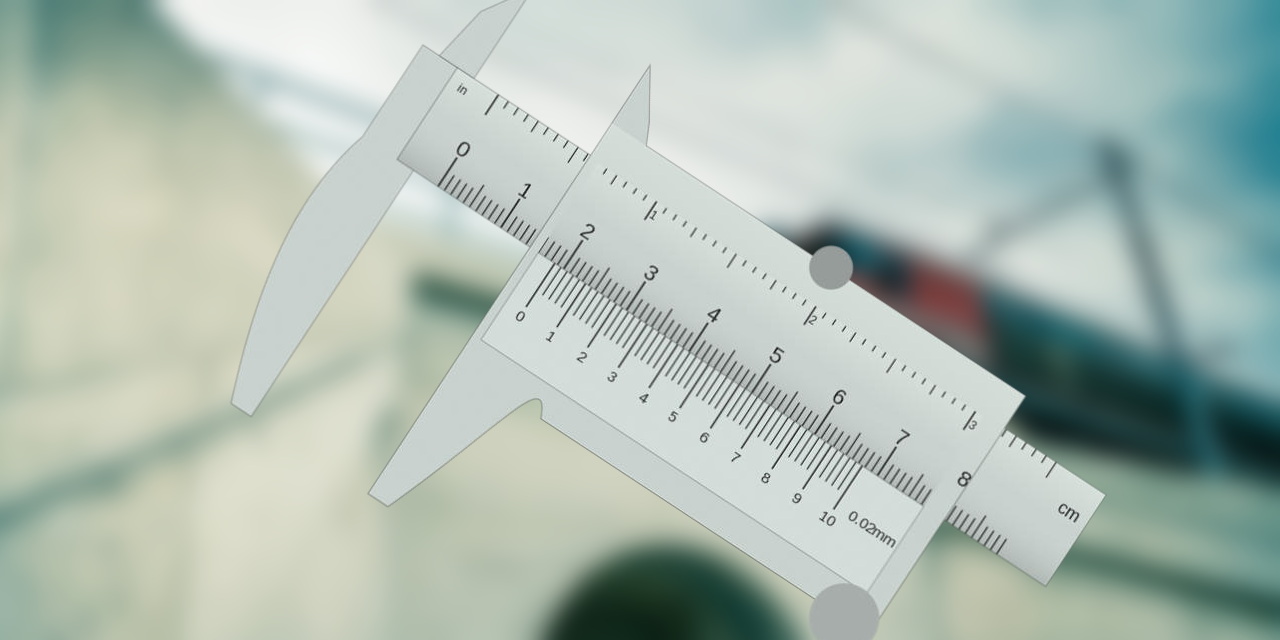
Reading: 18.6; mm
